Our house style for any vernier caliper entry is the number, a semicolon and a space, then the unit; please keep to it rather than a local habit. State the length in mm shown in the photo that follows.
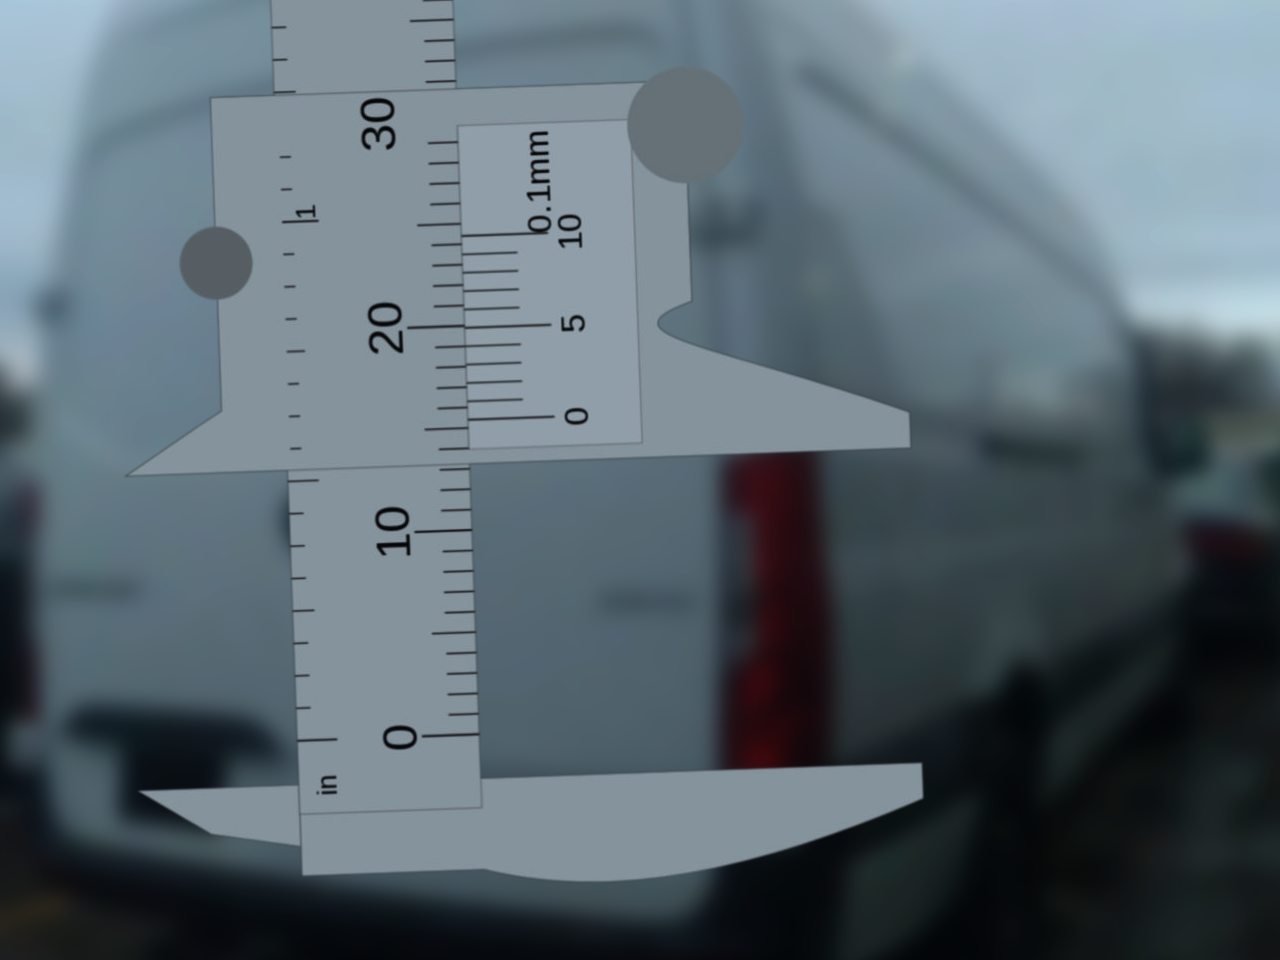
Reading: 15.4; mm
